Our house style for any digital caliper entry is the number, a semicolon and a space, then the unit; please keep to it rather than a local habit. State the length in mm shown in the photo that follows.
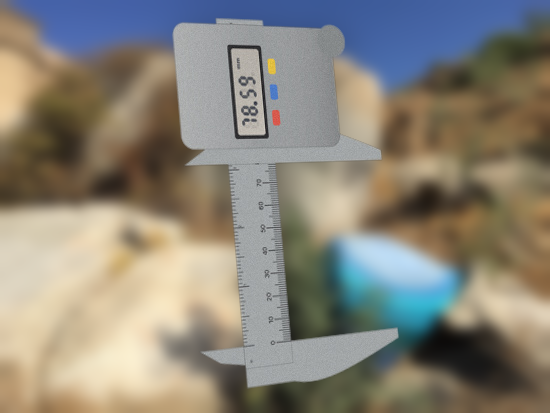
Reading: 78.59; mm
